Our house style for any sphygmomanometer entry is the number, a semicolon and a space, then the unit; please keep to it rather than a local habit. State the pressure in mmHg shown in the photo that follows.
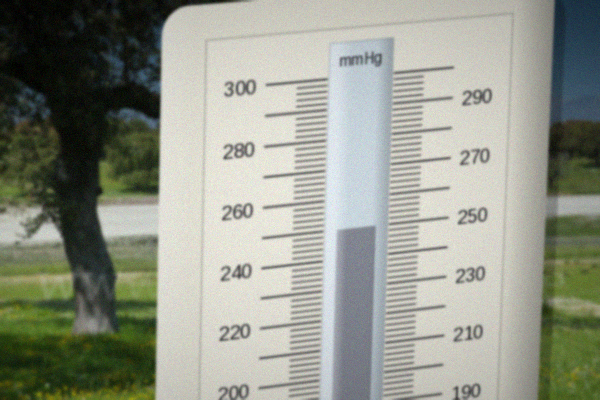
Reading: 250; mmHg
